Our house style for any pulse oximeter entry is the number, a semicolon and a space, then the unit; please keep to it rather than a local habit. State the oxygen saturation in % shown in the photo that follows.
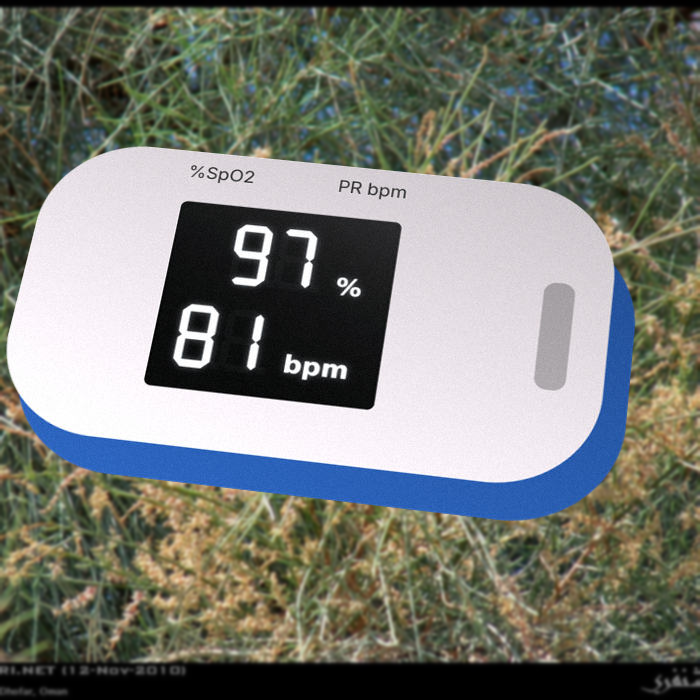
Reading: 97; %
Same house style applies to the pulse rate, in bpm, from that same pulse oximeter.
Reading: 81; bpm
